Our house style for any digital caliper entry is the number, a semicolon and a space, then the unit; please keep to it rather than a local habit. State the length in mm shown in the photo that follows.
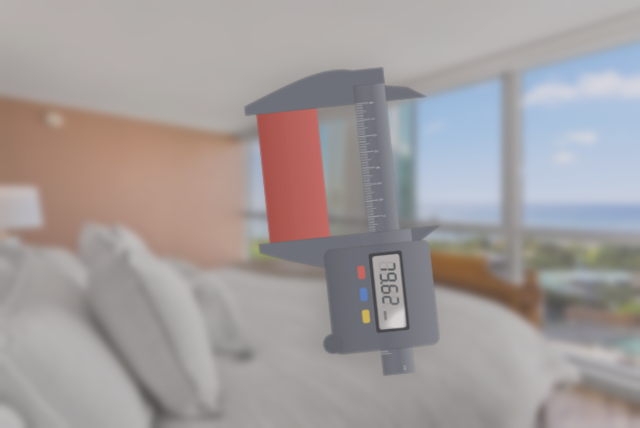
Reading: 79.62; mm
